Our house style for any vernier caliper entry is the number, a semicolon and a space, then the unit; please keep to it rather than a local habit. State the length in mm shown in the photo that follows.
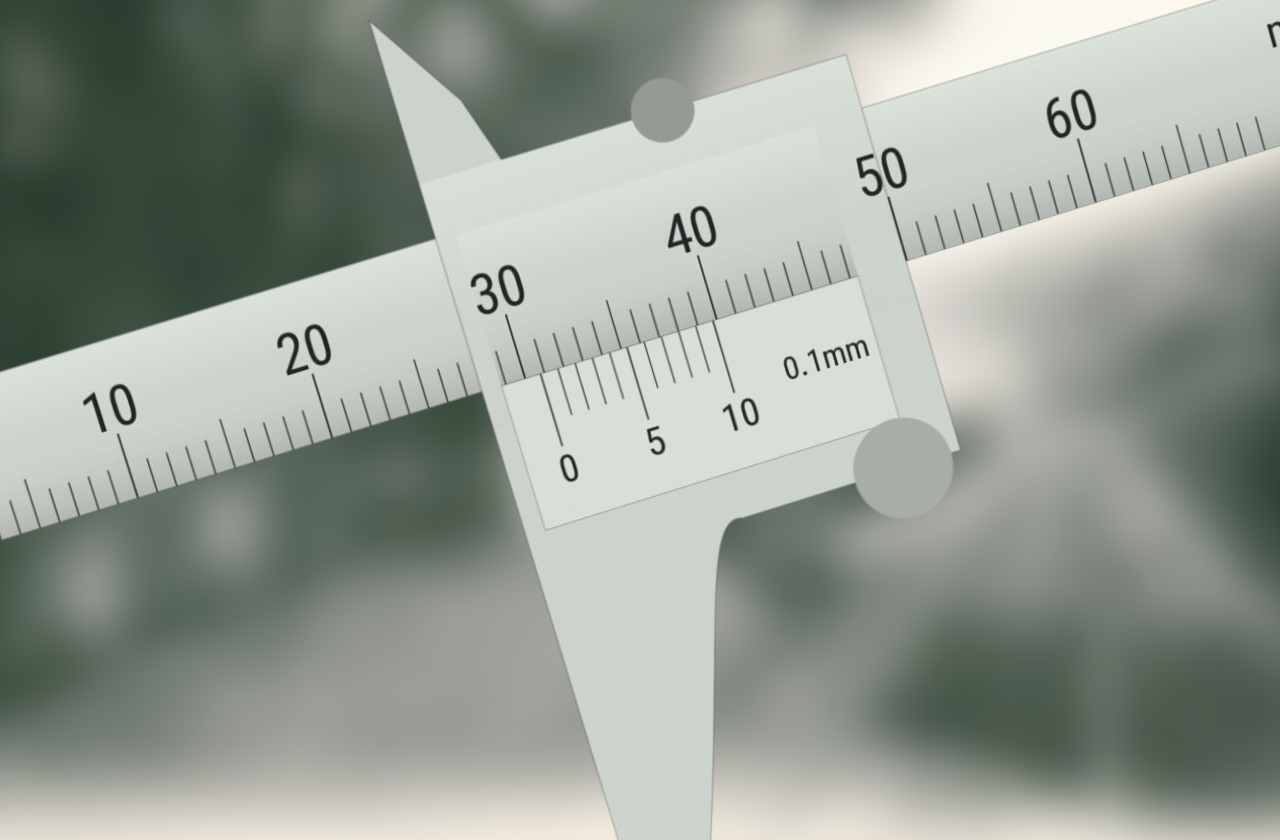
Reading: 30.8; mm
